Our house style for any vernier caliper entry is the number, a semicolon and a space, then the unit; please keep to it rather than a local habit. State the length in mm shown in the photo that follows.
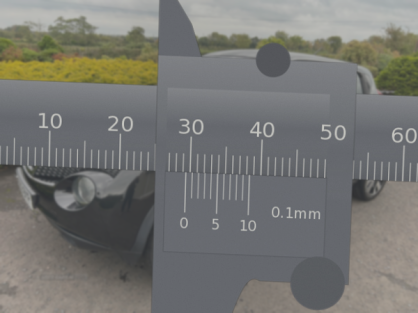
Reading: 29.4; mm
